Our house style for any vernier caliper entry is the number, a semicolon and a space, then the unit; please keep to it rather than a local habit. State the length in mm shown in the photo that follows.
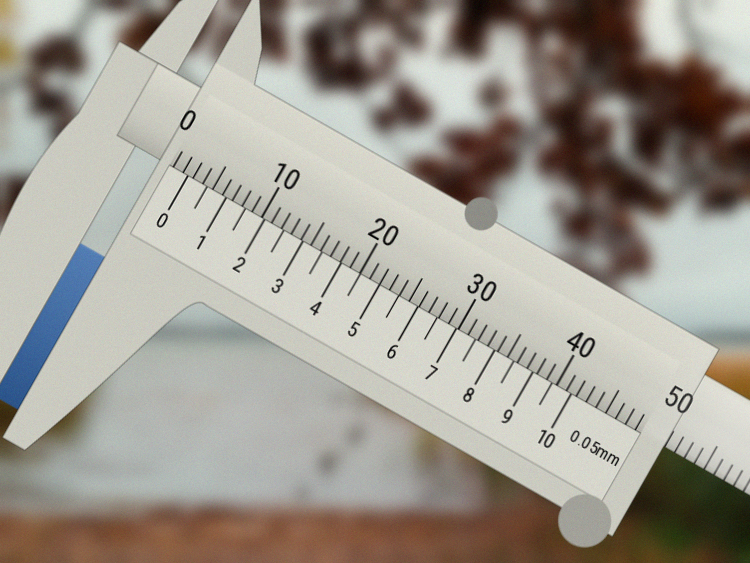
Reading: 2.5; mm
